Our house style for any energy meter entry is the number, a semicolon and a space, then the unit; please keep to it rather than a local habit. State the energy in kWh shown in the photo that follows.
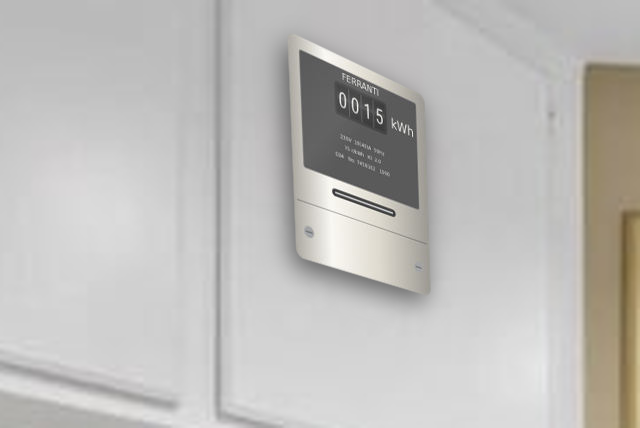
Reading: 15; kWh
